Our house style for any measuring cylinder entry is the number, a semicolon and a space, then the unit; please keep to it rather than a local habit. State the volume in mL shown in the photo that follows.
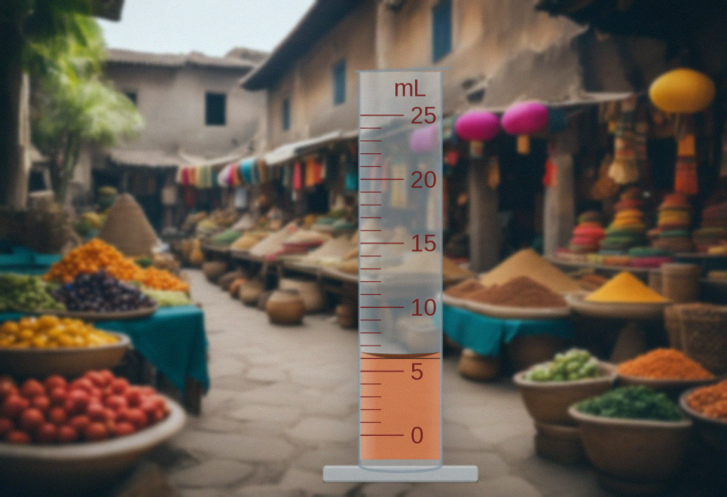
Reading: 6; mL
